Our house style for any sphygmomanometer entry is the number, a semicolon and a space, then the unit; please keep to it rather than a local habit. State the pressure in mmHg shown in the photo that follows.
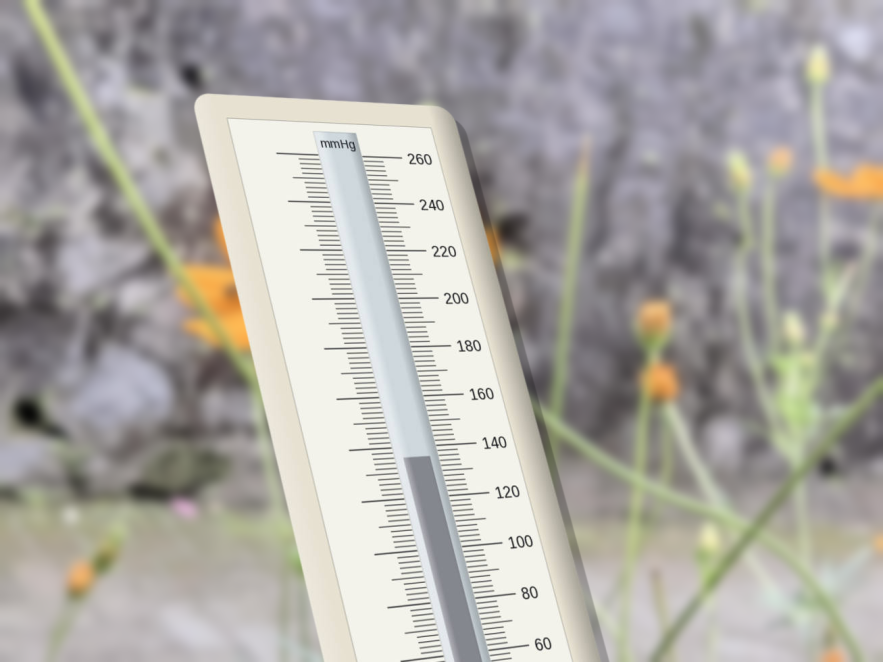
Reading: 136; mmHg
